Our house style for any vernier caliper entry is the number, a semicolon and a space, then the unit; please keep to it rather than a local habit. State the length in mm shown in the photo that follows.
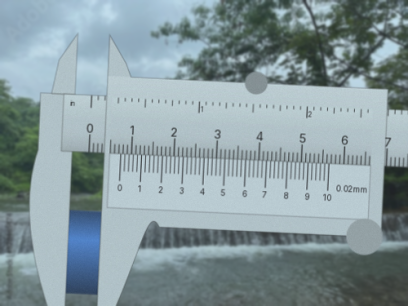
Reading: 7.5; mm
